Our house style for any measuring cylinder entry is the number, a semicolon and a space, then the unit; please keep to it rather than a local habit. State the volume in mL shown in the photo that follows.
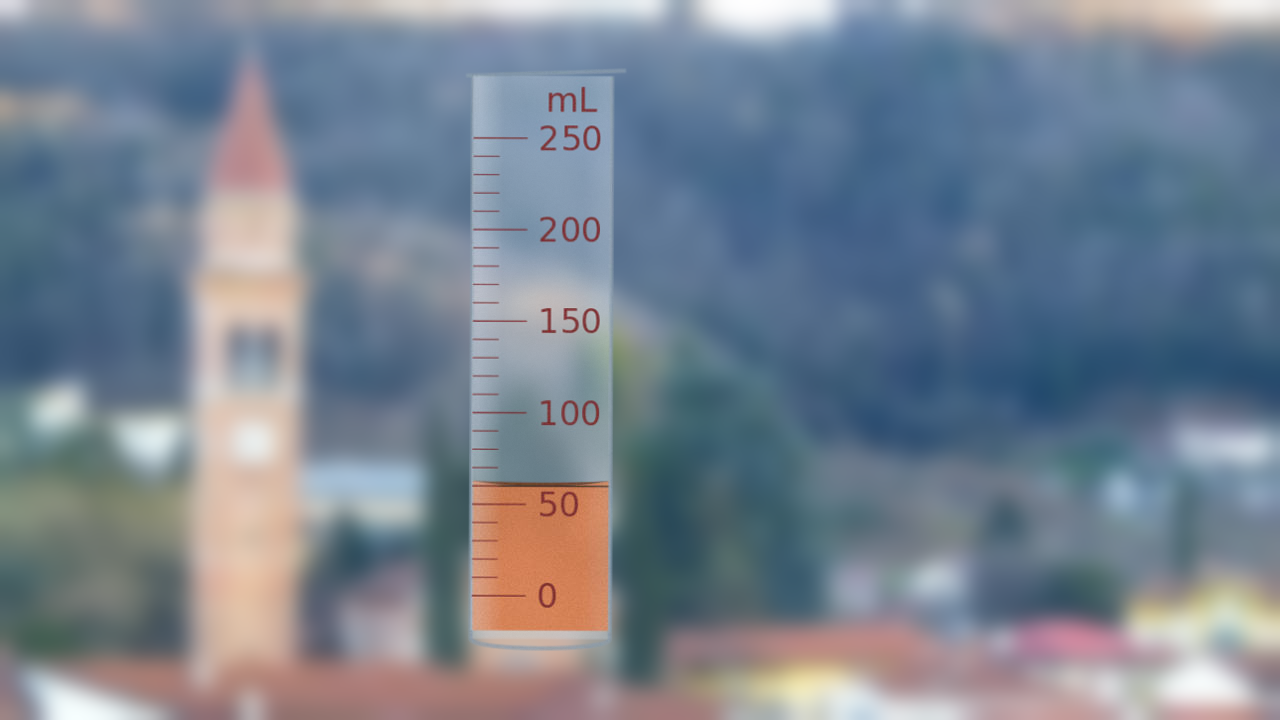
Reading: 60; mL
